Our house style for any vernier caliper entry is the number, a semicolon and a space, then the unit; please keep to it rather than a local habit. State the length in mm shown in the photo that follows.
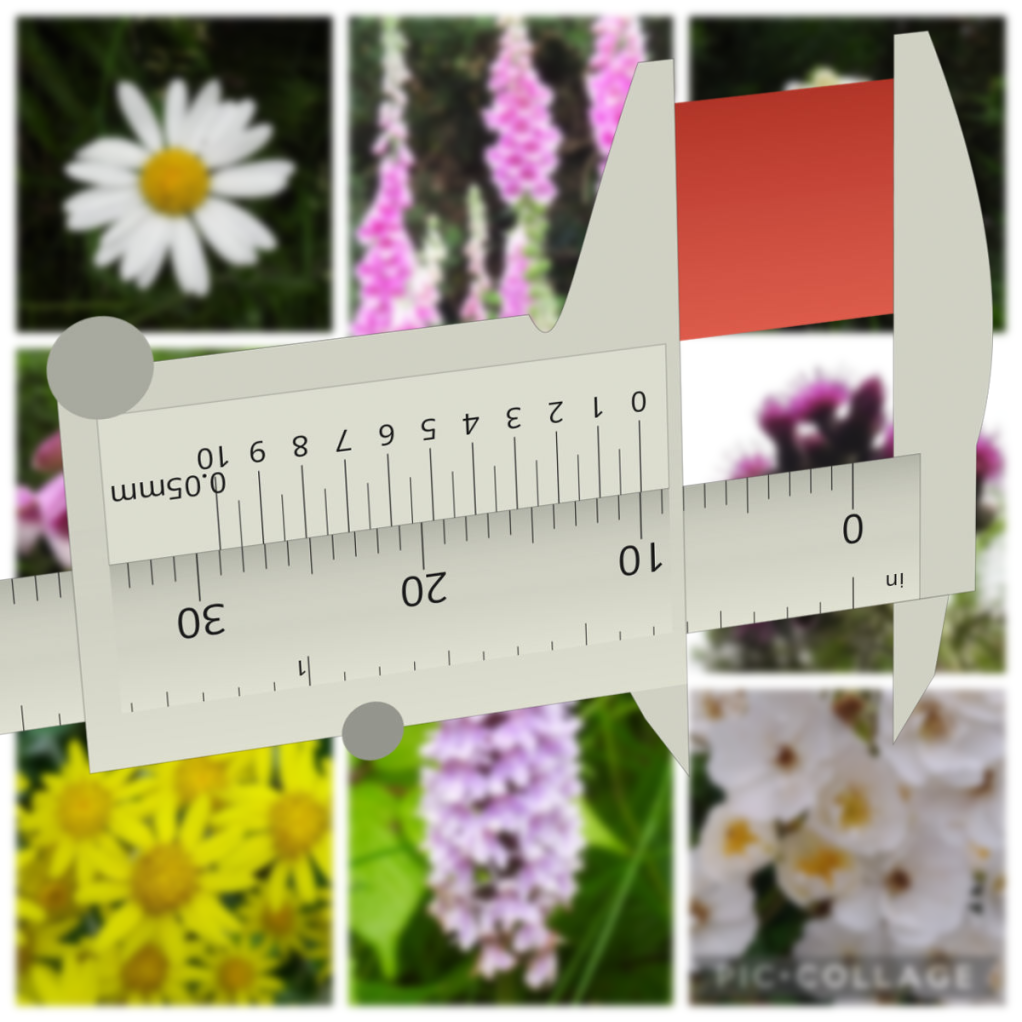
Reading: 9.95; mm
